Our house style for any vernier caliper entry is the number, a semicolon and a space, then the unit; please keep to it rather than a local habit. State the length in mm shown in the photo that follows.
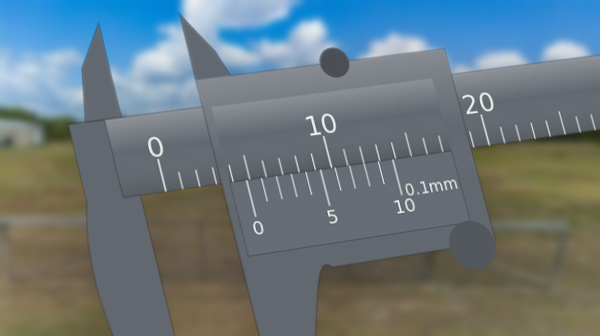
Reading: 4.8; mm
